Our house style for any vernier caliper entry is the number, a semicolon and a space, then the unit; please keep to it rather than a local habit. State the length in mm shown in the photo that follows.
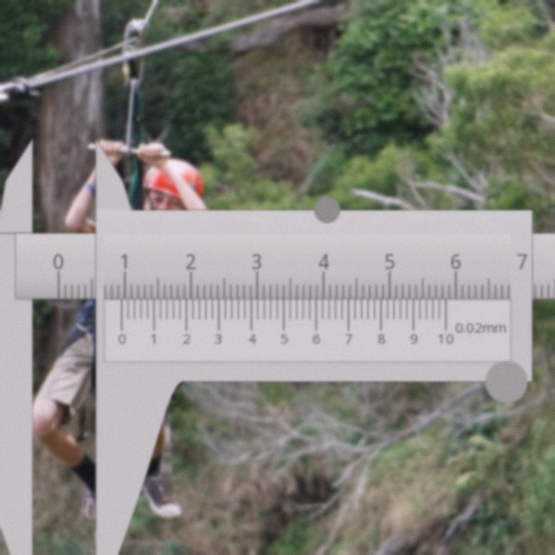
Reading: 9.5; mm
